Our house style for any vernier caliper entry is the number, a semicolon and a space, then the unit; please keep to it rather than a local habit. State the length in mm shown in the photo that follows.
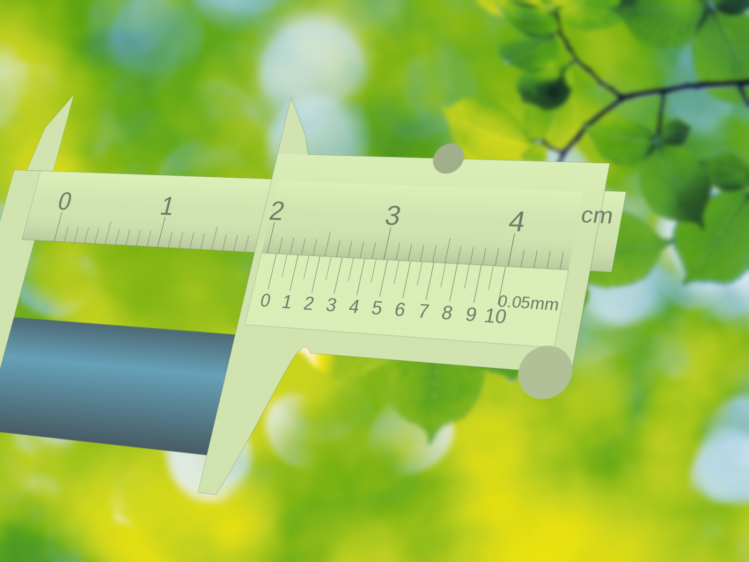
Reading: 20.8; mm
